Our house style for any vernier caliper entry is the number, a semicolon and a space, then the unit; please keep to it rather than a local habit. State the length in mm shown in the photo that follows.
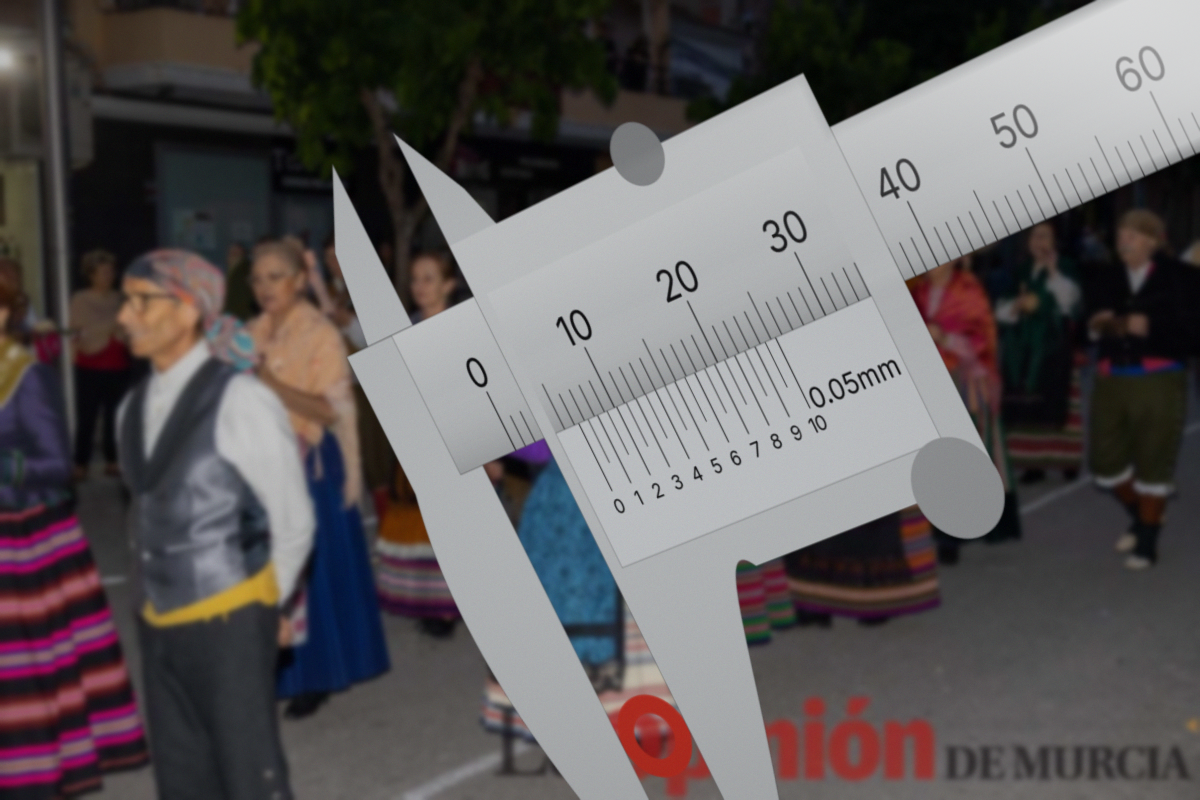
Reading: 6.4; mm
